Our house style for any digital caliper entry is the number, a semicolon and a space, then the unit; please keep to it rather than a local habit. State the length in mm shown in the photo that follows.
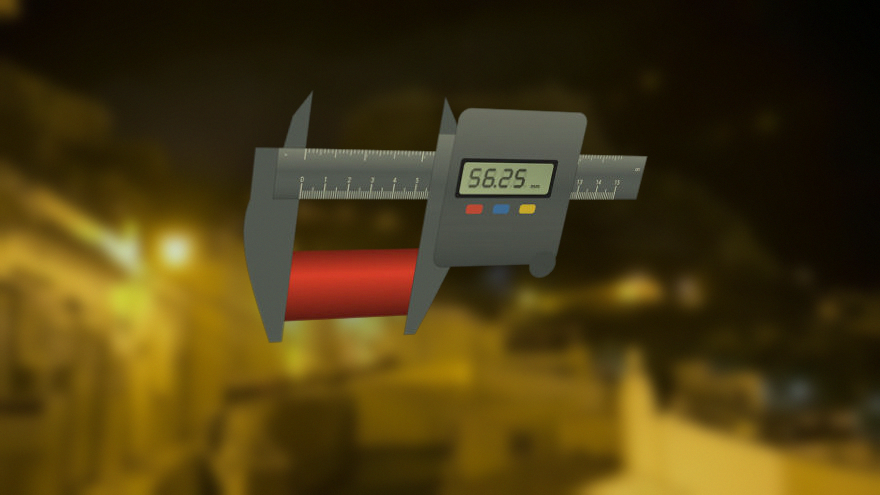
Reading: 56.25; mm
